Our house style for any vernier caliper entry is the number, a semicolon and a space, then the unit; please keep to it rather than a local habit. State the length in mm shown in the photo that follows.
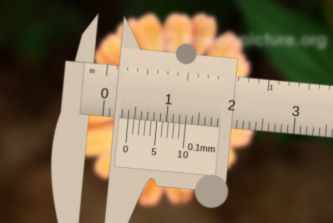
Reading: 4.0; mm
